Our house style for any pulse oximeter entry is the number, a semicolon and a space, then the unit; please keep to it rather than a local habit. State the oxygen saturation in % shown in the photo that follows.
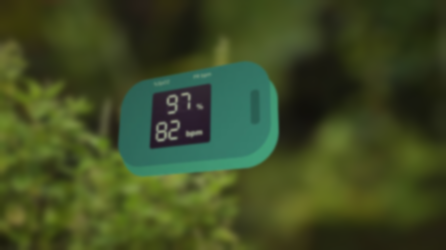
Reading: 97; %
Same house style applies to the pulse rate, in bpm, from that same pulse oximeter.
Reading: 82; bpm
